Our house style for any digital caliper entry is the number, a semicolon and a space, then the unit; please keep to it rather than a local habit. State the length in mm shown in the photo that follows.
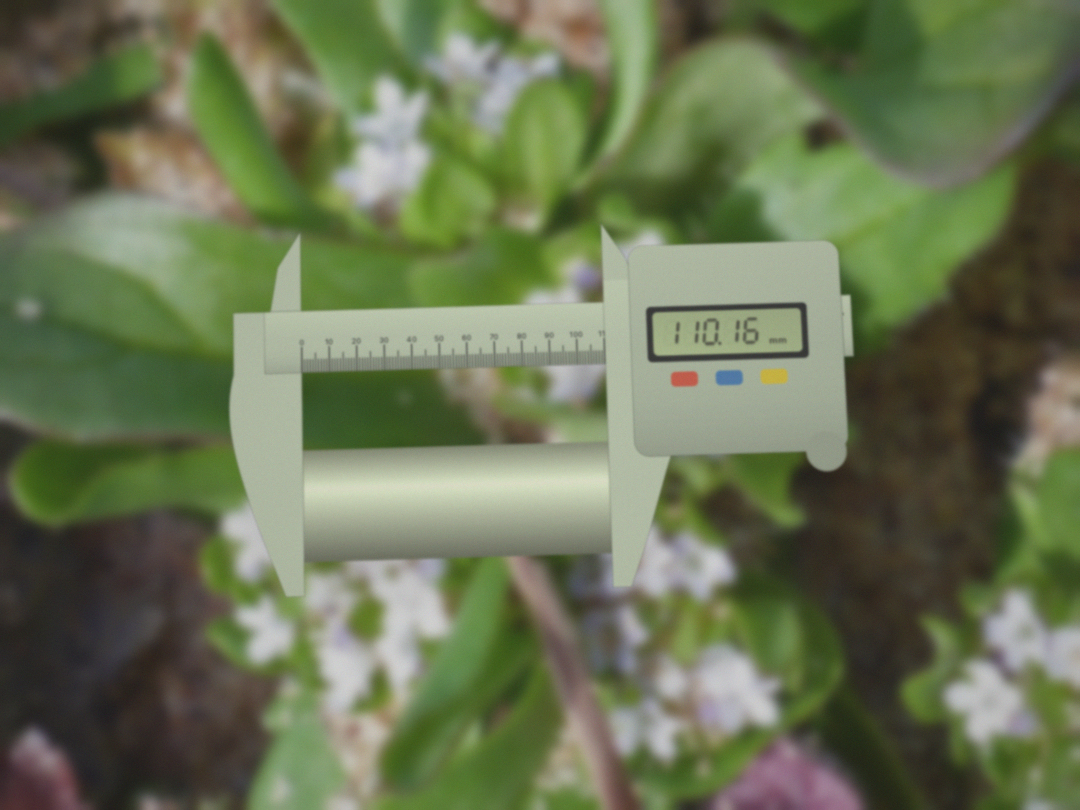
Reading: 110.16; mm
